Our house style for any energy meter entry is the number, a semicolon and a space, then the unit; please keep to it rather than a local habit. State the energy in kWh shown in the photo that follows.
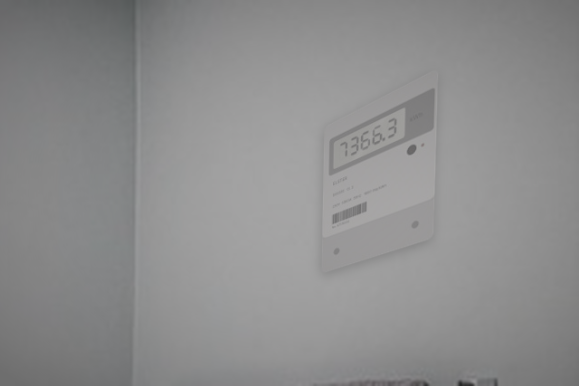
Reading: 7366.3; kWh
